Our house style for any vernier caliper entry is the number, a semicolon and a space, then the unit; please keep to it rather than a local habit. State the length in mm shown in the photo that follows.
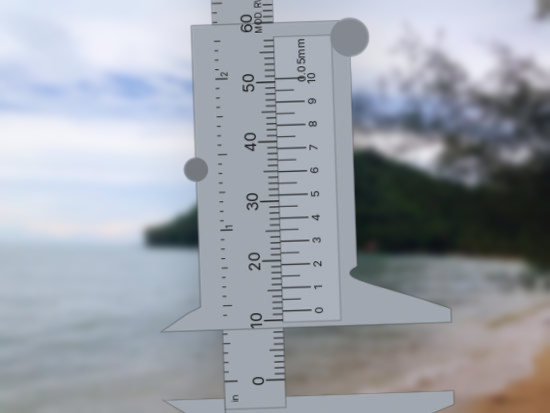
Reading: 11.5; mm
